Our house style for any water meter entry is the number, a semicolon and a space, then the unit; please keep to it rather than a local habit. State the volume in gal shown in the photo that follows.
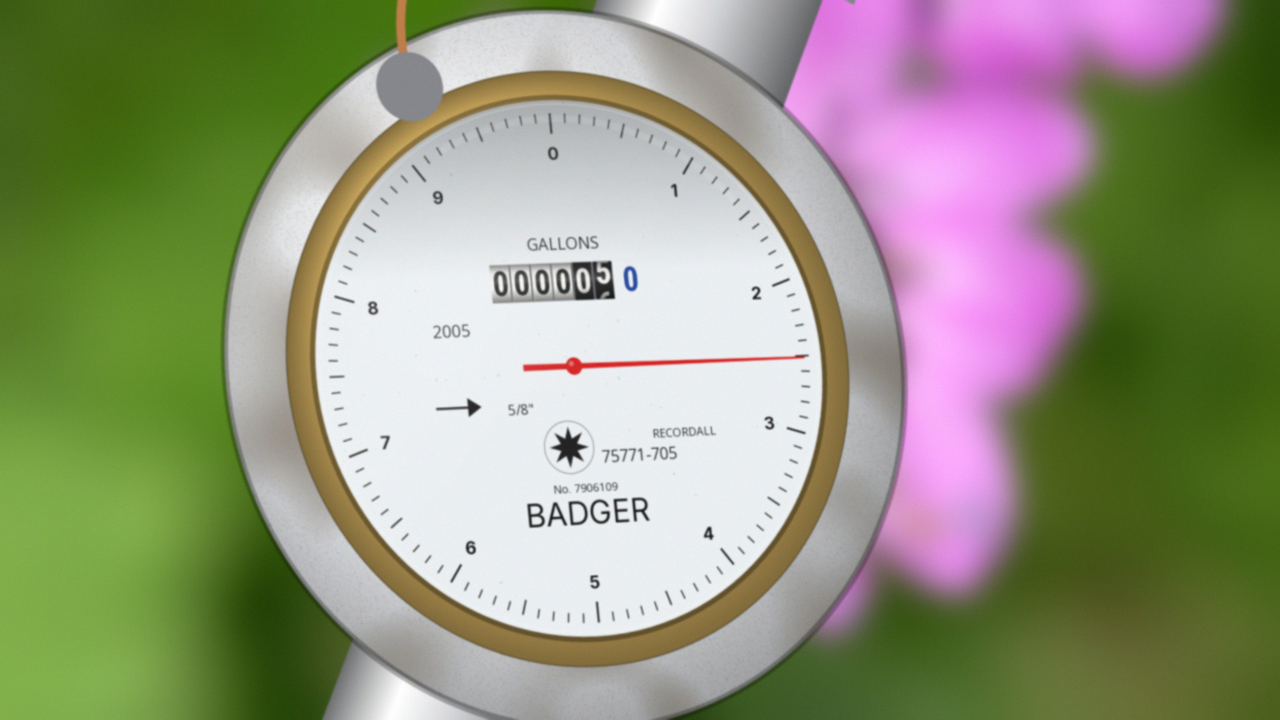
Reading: 52.5; gal
